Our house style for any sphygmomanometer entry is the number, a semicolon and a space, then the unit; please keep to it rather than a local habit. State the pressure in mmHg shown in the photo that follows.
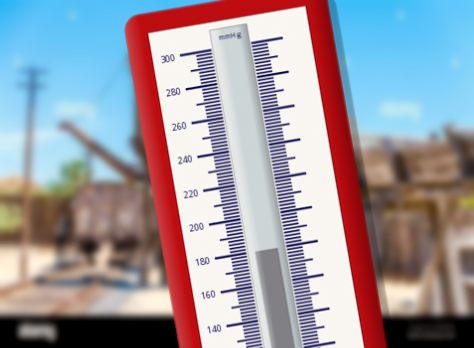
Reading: 180; mmHg
